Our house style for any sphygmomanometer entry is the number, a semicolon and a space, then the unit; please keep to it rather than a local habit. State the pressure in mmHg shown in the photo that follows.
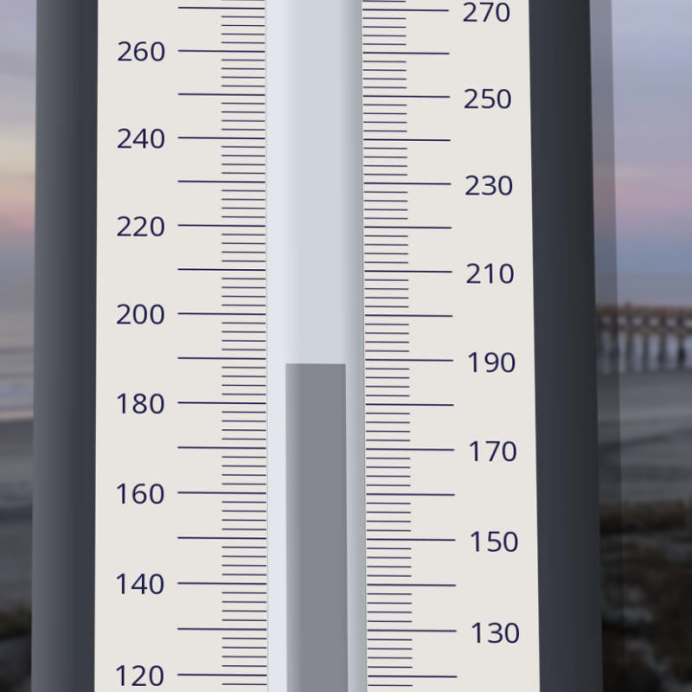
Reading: 189; mmHg
